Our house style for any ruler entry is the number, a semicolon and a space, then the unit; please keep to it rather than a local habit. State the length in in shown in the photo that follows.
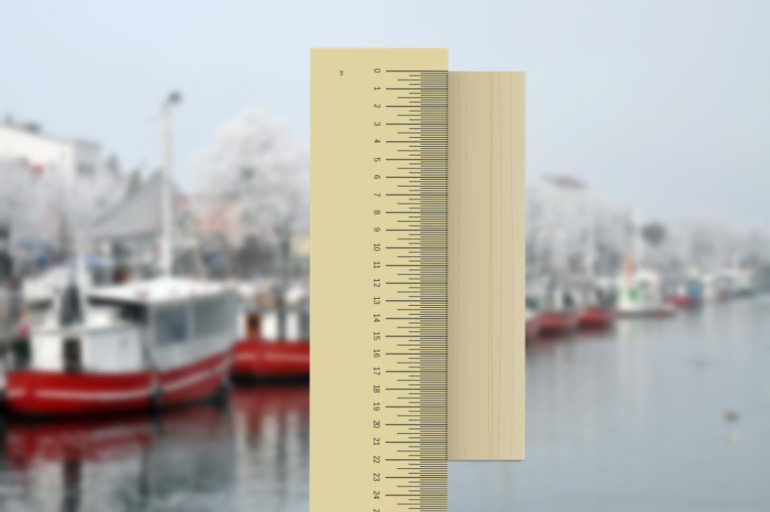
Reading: 22; in
